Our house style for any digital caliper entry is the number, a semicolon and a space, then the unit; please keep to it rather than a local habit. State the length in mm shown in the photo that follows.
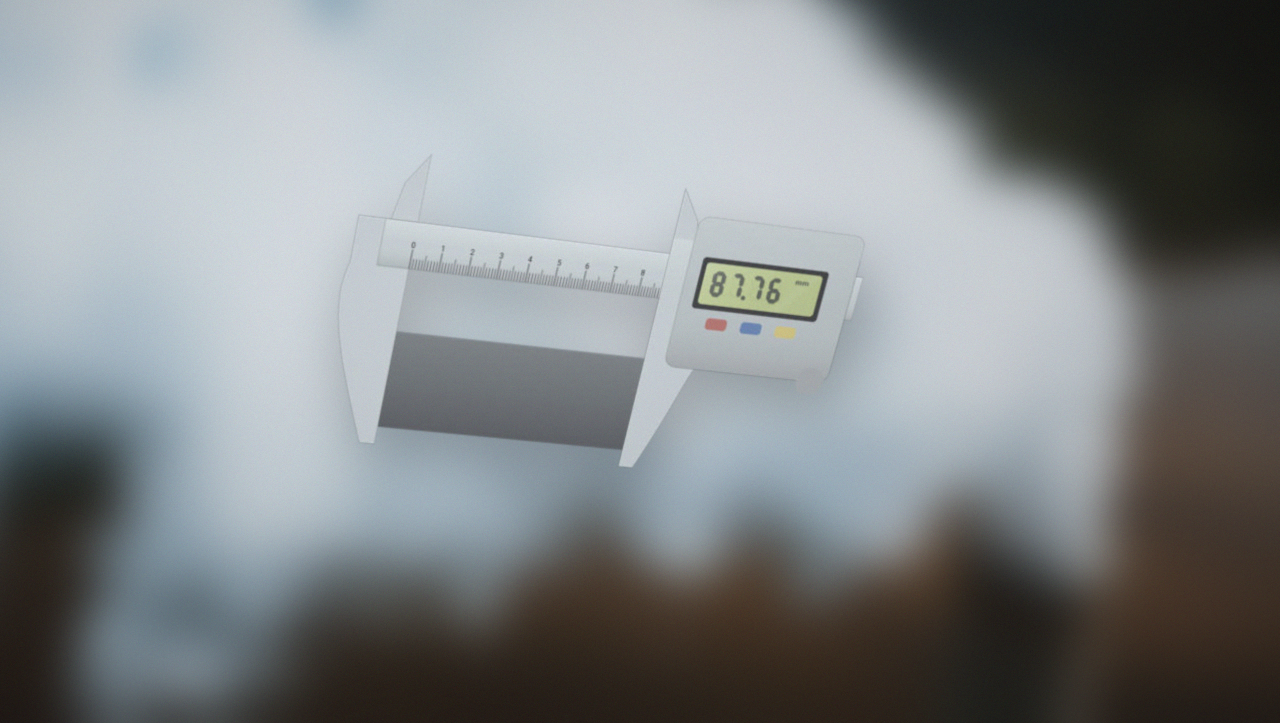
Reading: 87.76; mm
